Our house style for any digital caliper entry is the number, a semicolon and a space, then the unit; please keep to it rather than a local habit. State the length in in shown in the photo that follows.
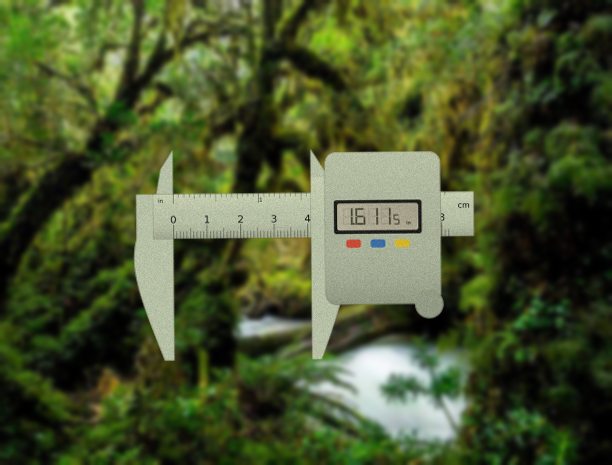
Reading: 1.6115; in
